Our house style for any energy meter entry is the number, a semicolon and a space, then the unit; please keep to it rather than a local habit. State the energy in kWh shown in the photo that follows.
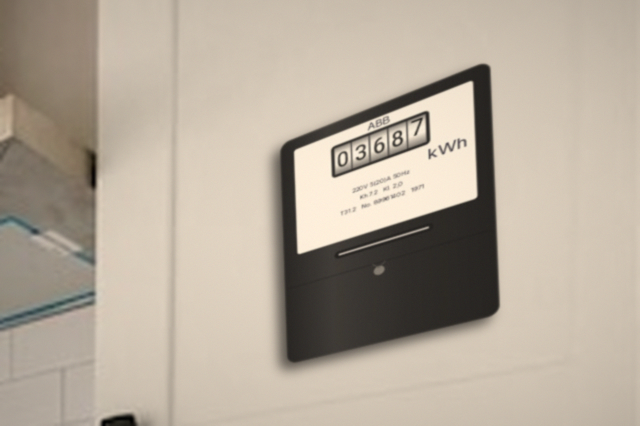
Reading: 3687; kWh
